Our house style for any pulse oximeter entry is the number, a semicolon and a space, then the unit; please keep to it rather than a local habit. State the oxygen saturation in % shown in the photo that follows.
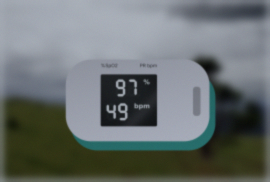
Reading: 97; %
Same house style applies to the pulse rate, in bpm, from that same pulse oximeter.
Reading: 49; bpm
